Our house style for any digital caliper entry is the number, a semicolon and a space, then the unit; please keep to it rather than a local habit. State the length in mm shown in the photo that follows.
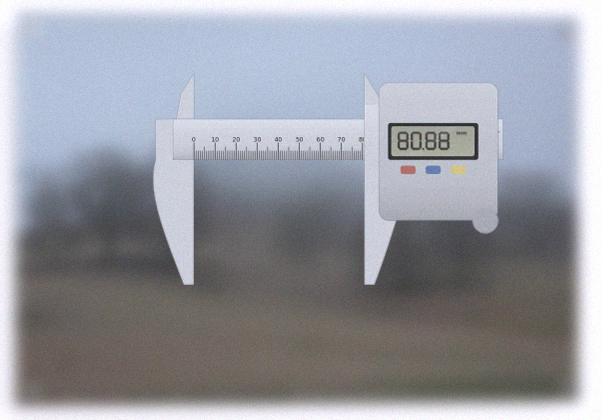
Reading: 80.88; mm
